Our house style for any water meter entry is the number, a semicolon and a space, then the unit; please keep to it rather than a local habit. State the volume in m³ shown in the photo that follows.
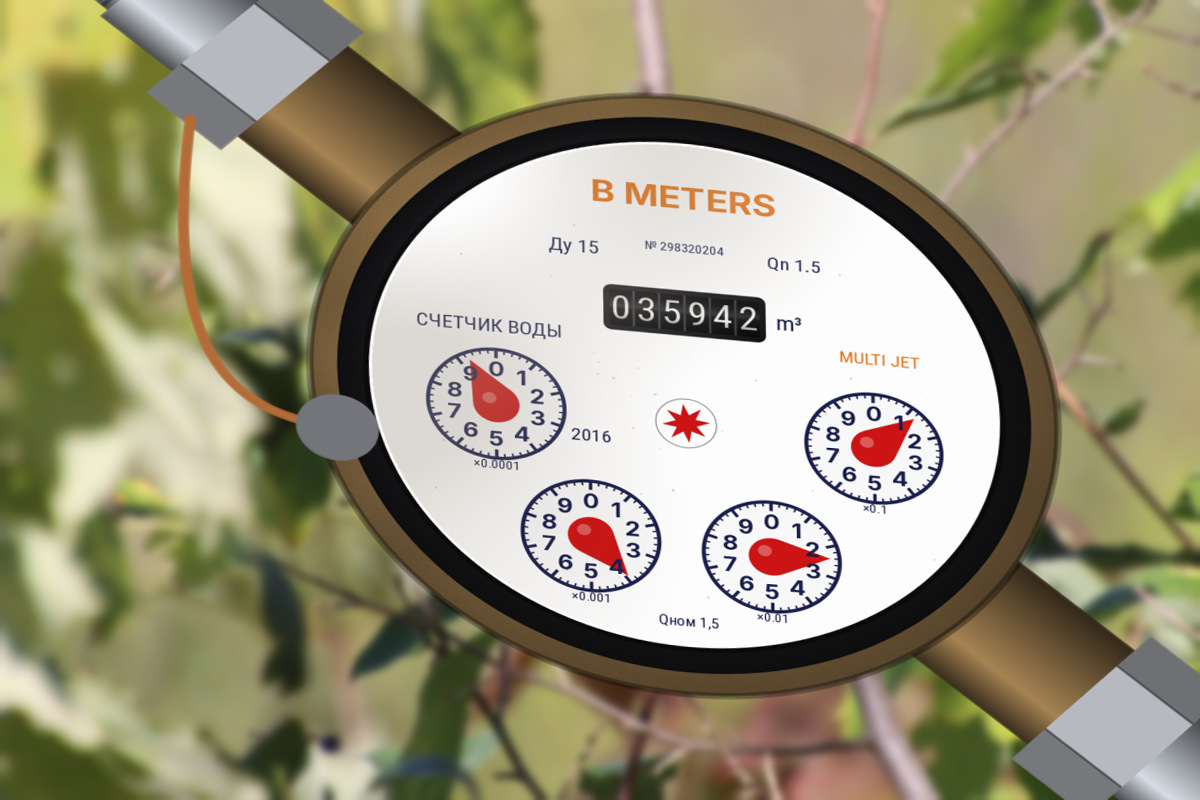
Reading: 35942.1239; m³
